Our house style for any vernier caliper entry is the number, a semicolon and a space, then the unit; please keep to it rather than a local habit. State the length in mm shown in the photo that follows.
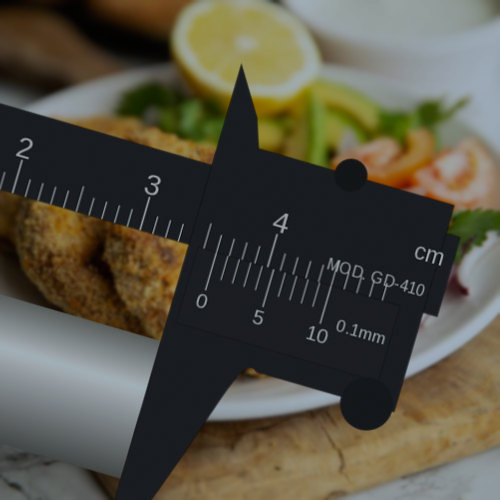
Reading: 36.0; mm
